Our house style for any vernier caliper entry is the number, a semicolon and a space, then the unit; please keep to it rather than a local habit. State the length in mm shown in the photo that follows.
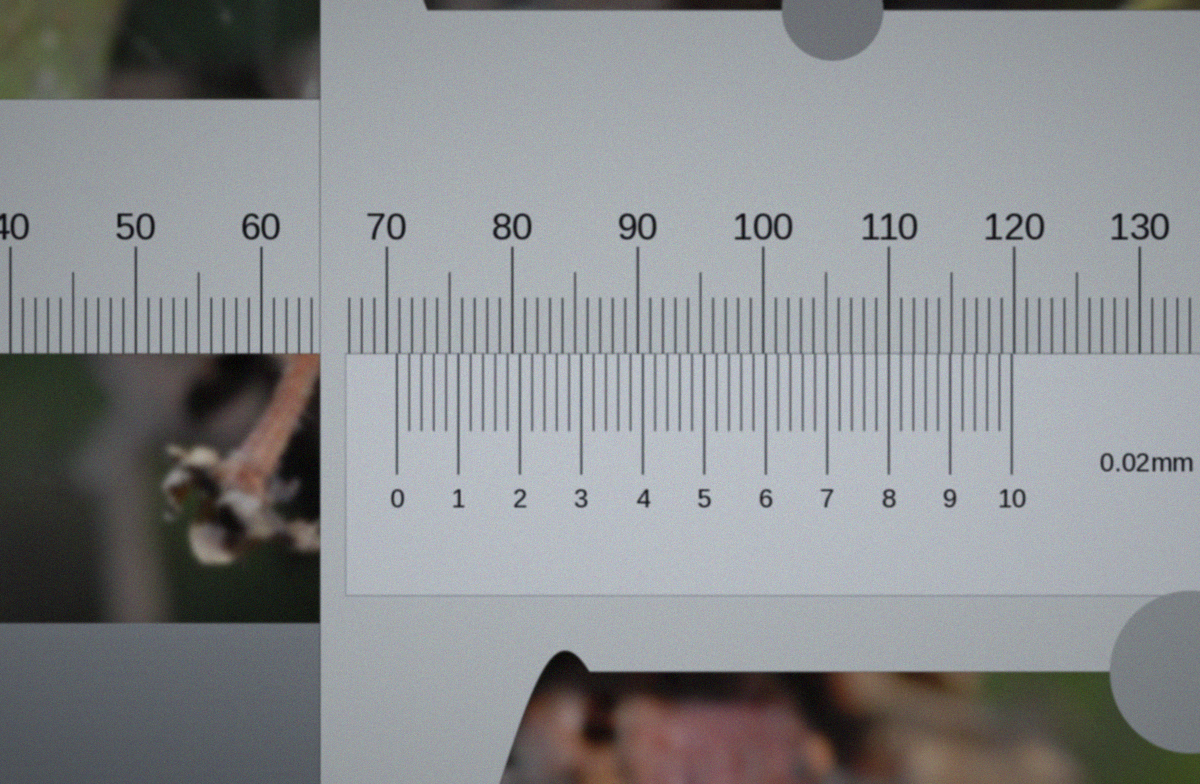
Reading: 70.8; mm
